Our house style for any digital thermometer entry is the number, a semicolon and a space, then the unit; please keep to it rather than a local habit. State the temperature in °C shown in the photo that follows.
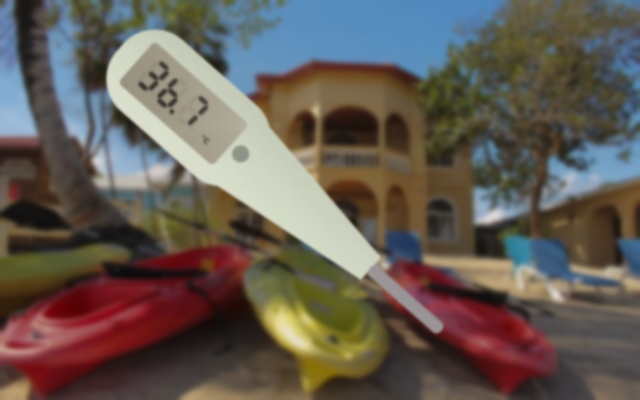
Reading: 36.7; °C
